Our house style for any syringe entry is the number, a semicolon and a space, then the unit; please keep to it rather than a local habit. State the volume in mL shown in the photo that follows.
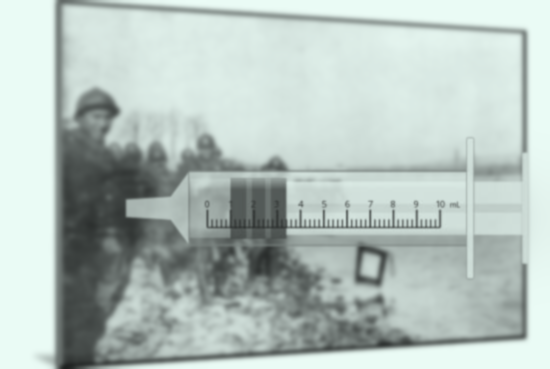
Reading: 1; mL
